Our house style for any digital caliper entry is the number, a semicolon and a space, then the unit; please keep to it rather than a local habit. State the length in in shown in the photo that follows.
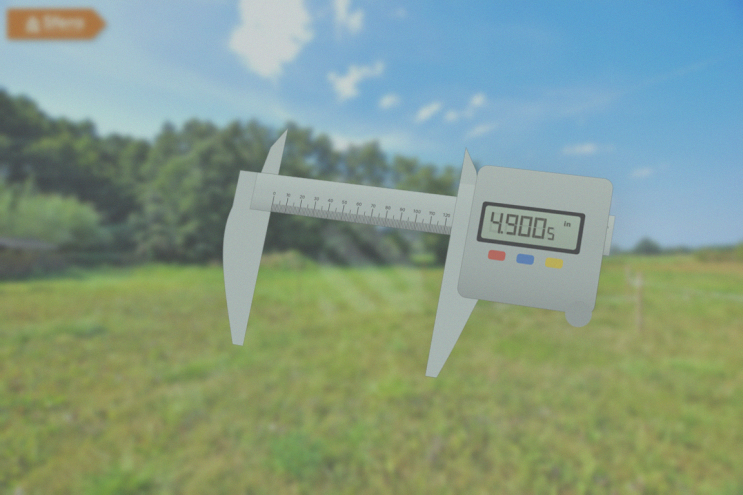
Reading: 4.9005; in
